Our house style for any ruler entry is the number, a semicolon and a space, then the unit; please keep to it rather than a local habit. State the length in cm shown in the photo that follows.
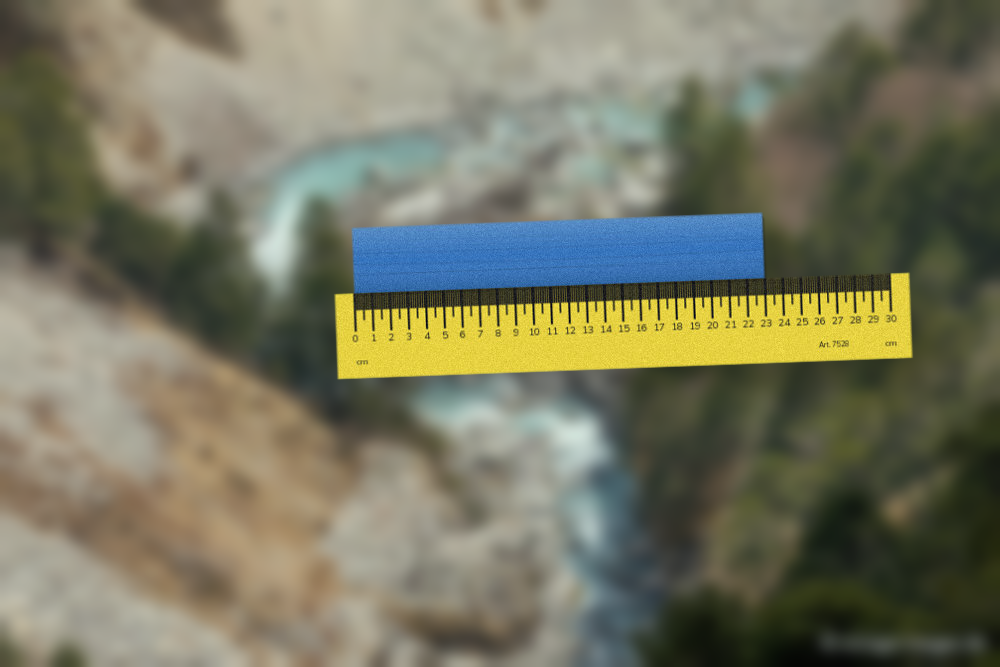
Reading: 23; cm
